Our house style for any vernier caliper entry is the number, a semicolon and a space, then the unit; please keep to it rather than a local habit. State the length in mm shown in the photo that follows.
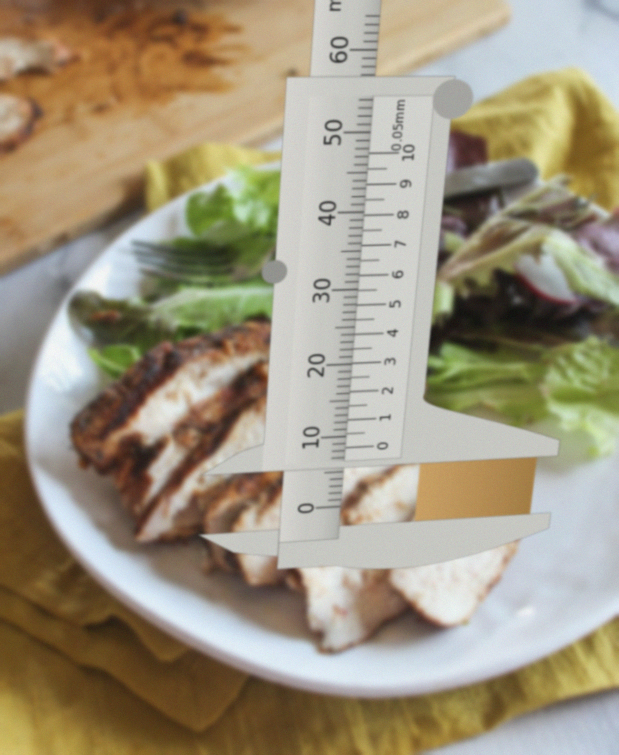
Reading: 8.4; mm
